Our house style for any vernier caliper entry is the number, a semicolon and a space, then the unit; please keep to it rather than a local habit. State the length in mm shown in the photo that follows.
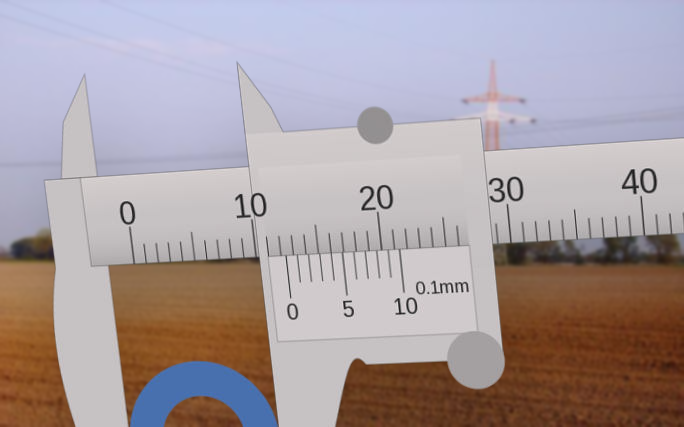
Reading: 12.4; mm
